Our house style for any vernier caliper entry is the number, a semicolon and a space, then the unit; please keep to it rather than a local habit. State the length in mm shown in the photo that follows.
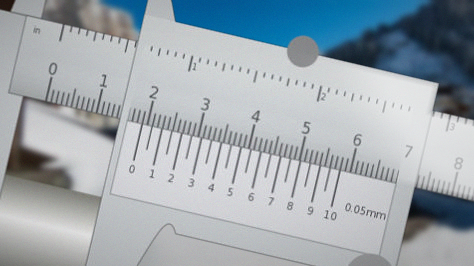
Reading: 19.0; mm
